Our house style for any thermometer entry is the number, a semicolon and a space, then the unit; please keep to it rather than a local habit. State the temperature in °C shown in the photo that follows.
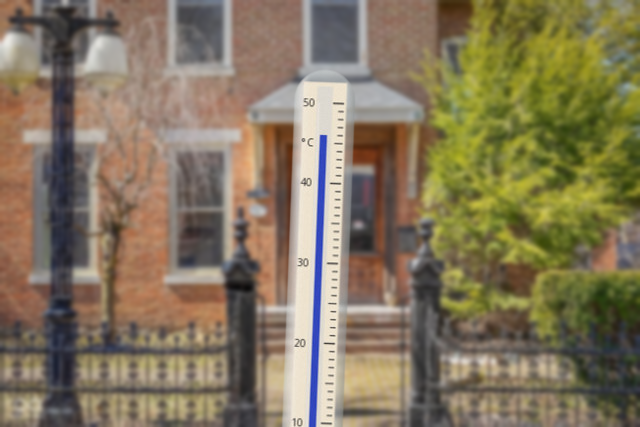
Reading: 46; °C
